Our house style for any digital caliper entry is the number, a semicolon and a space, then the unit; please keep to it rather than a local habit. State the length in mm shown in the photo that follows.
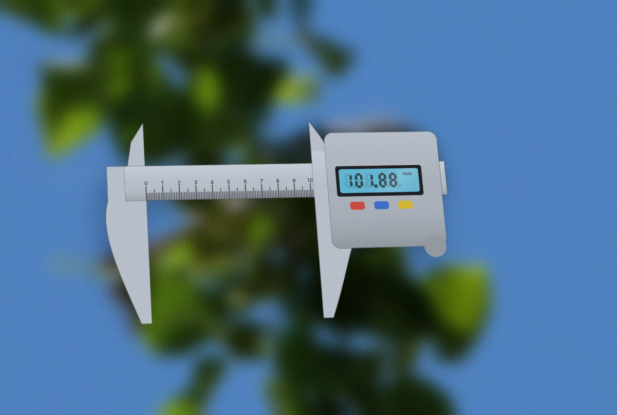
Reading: 101.88; mm
